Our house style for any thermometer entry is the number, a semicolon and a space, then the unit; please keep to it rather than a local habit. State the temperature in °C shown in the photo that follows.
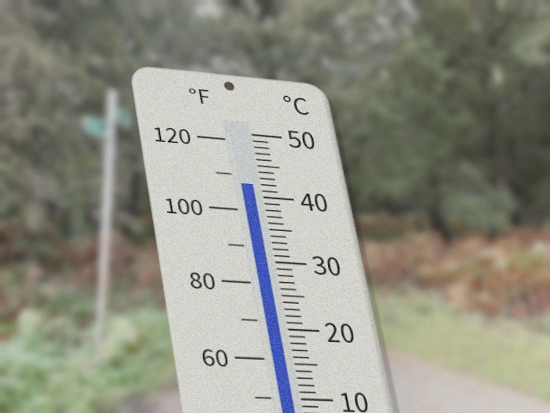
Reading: 42; °C
